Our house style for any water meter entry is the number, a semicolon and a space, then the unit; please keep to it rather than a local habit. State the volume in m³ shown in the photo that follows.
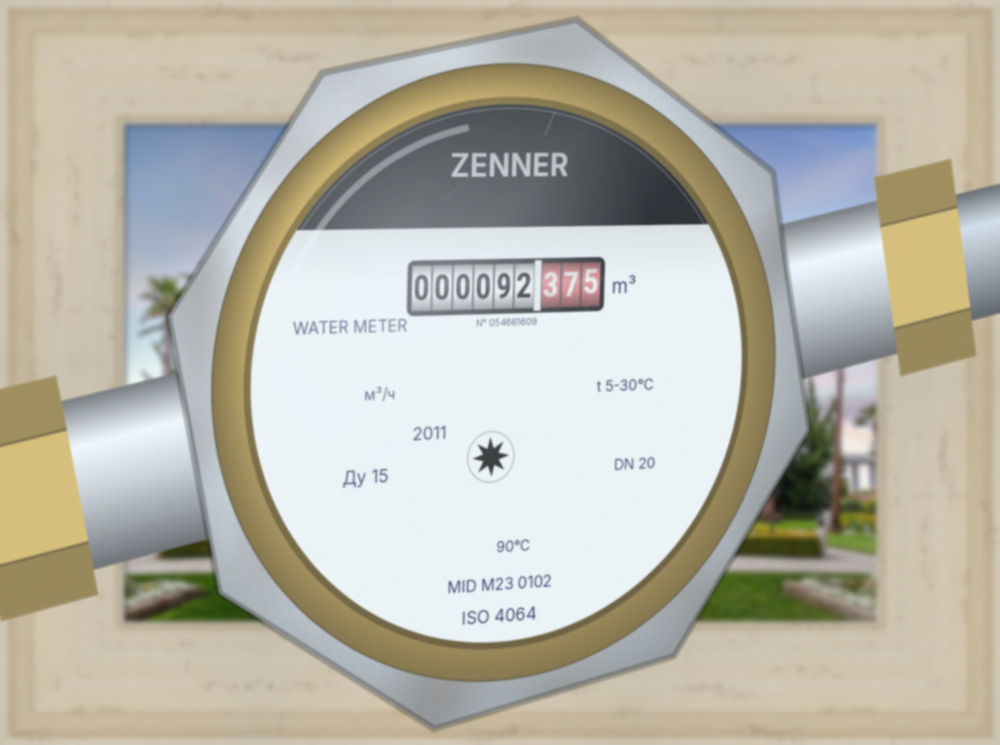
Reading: 92.375; m³
